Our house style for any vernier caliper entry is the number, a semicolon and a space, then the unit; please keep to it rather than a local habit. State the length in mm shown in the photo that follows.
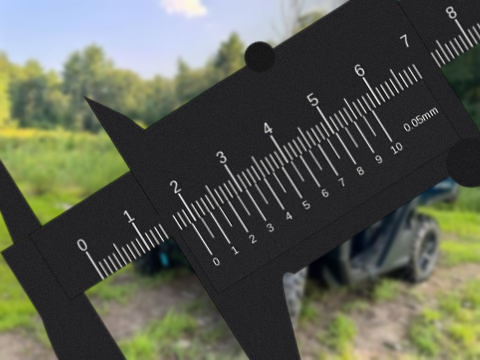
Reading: 19.2; mm
